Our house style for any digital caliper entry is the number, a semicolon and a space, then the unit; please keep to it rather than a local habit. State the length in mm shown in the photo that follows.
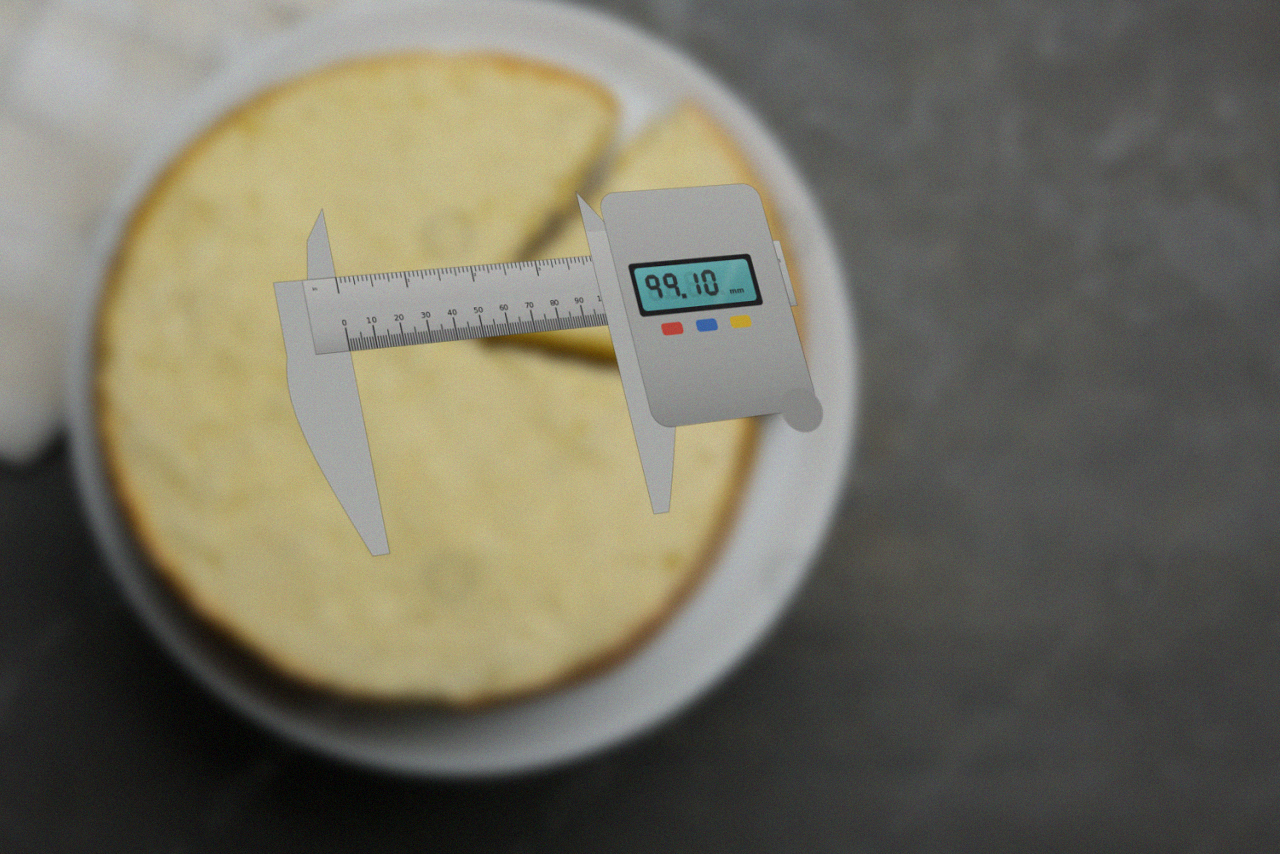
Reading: 99.10; mm
